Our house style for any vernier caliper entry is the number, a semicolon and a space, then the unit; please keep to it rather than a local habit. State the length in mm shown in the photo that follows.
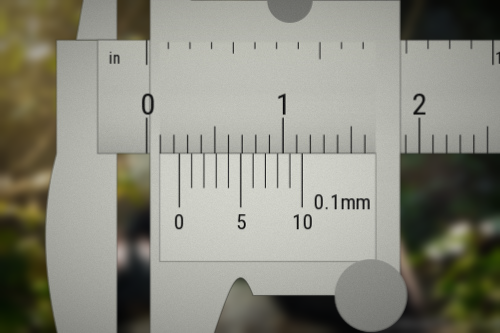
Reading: 2.4; mm
